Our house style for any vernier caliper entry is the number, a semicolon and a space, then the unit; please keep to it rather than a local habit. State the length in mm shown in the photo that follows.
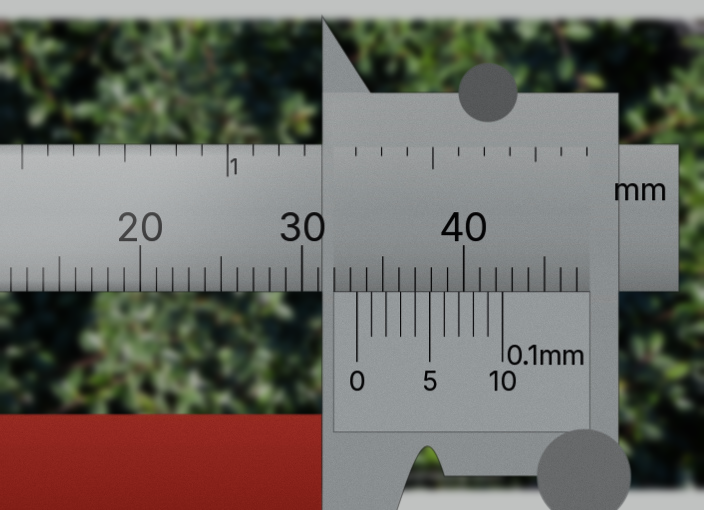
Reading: 33.4; mm
